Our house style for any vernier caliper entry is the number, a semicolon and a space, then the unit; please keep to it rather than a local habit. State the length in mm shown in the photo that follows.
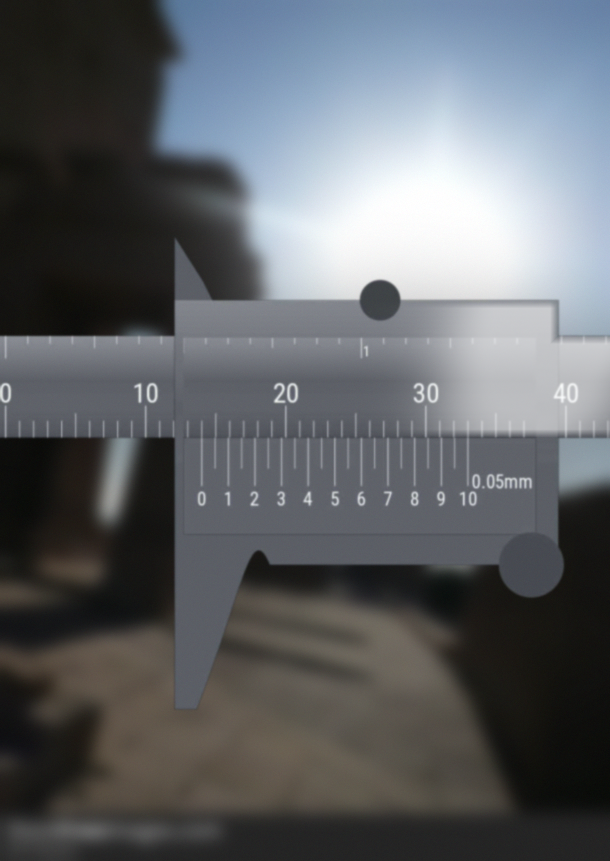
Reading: 14.0; mm
